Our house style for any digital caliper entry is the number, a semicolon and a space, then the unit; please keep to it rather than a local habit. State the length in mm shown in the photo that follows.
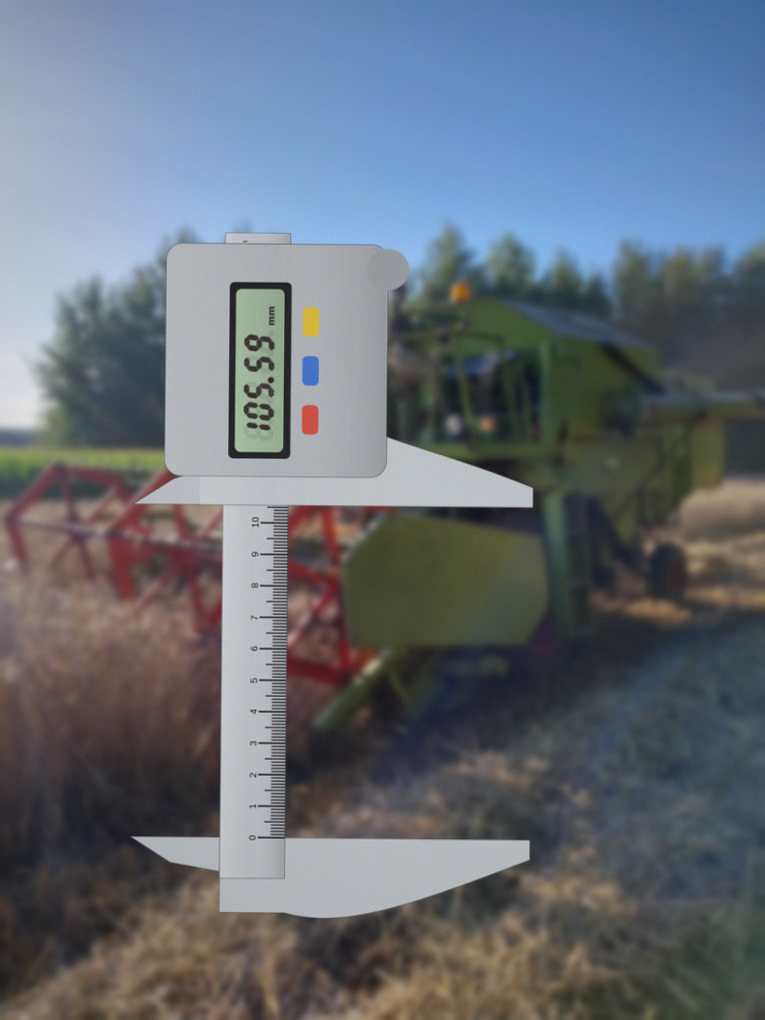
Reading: 105.59; mm
